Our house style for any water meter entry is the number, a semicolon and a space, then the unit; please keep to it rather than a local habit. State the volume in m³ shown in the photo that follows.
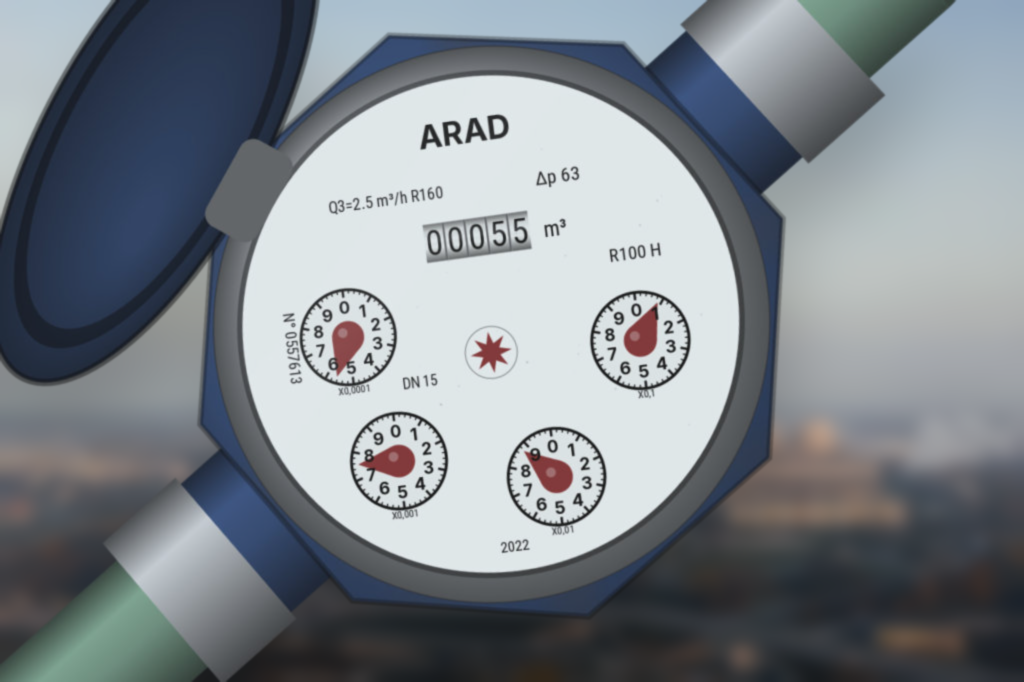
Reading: 55.0875; m³
